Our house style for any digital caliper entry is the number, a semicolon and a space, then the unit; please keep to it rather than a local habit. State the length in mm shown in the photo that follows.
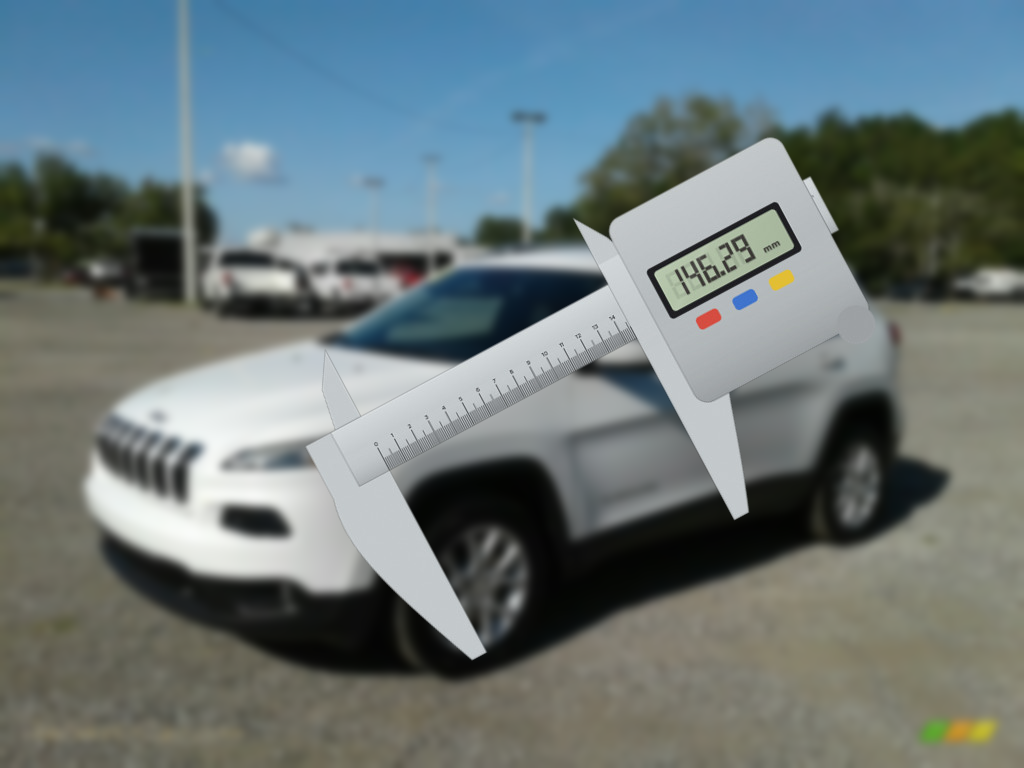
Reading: 146.29; mm
